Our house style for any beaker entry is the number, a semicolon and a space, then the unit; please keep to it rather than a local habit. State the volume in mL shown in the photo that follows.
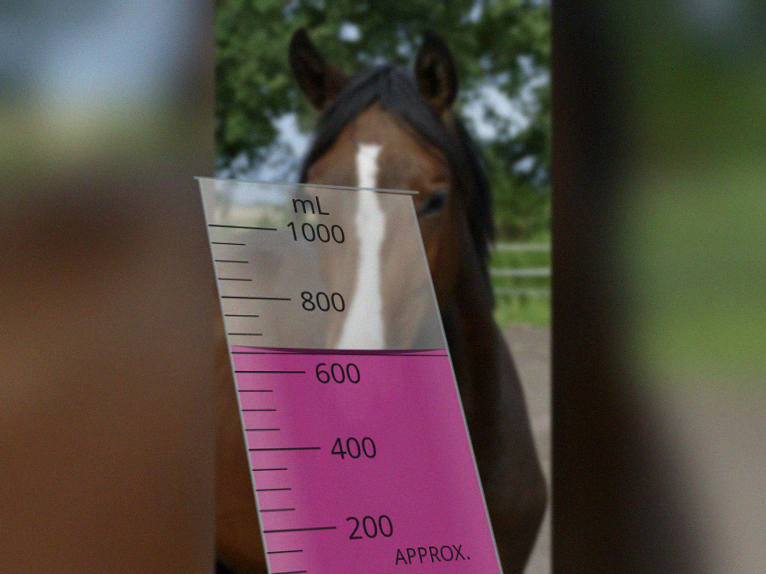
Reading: 650; mL
